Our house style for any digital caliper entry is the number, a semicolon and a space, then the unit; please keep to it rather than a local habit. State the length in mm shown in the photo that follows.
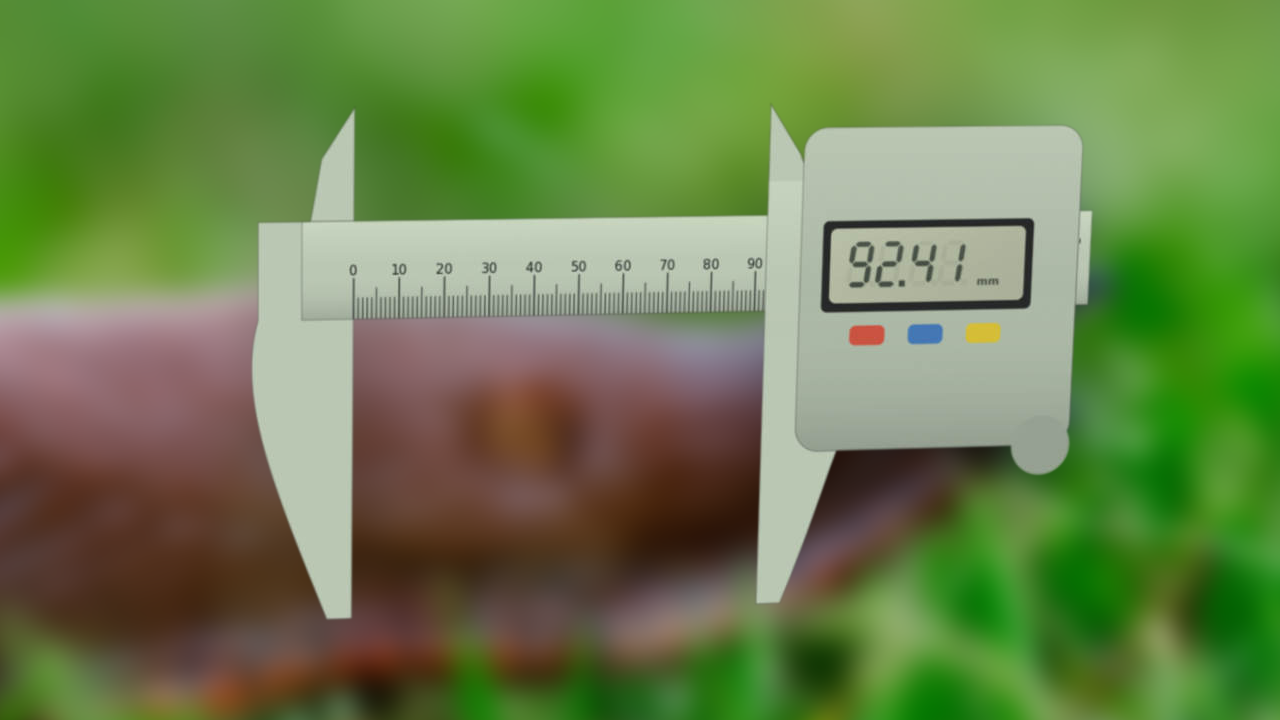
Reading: 92.41; mm
